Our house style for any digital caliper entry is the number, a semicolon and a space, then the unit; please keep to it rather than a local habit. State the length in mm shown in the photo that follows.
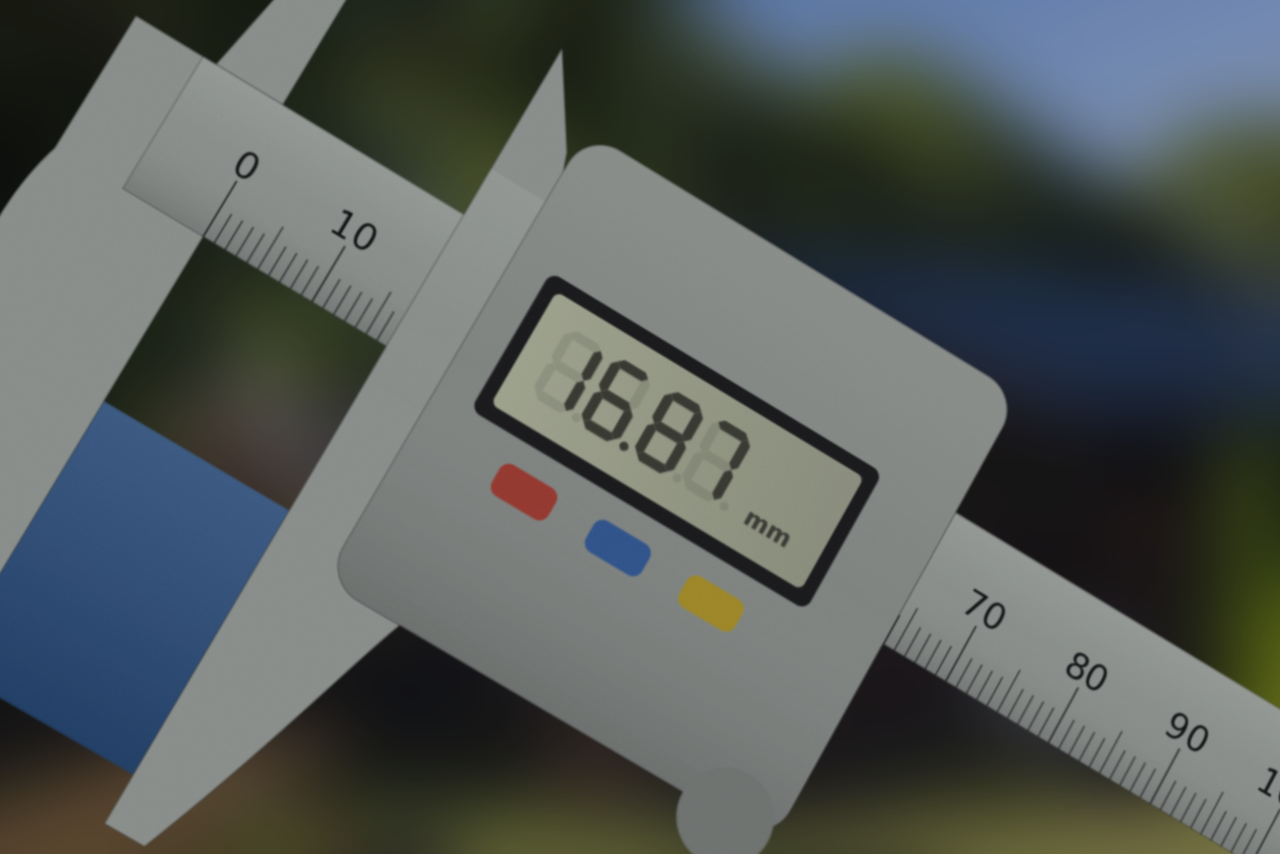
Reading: 16.87; mm
